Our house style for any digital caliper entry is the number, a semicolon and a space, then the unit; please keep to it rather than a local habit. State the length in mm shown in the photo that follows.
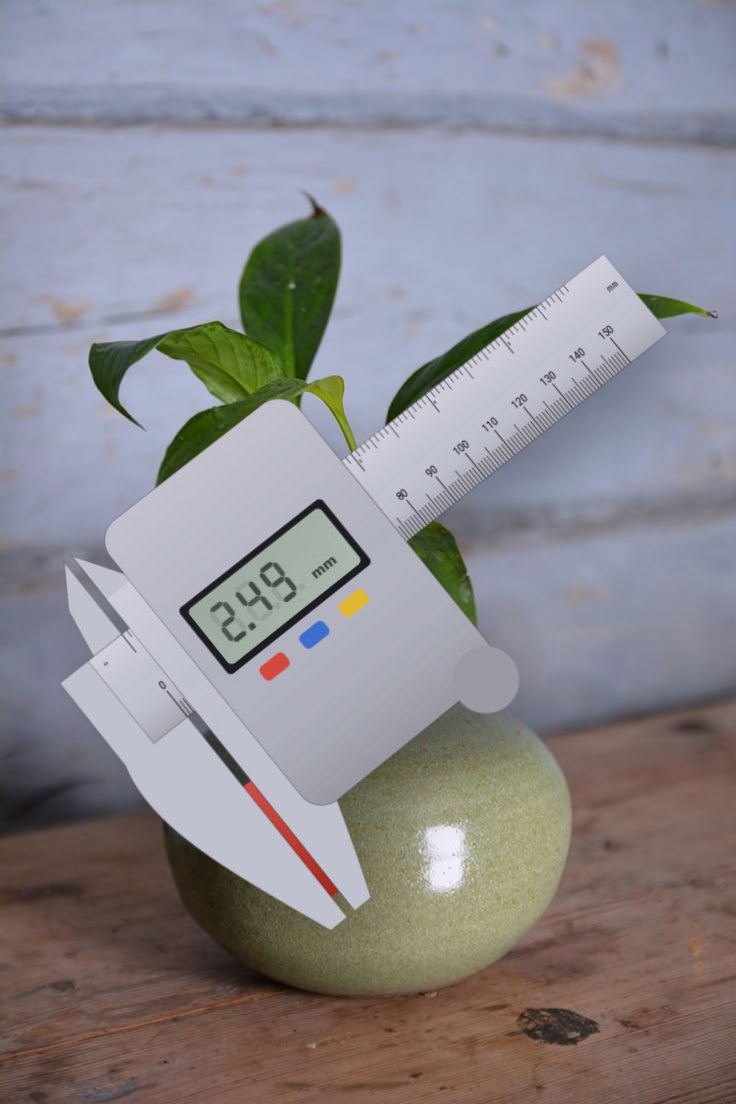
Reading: 2.49; mm
